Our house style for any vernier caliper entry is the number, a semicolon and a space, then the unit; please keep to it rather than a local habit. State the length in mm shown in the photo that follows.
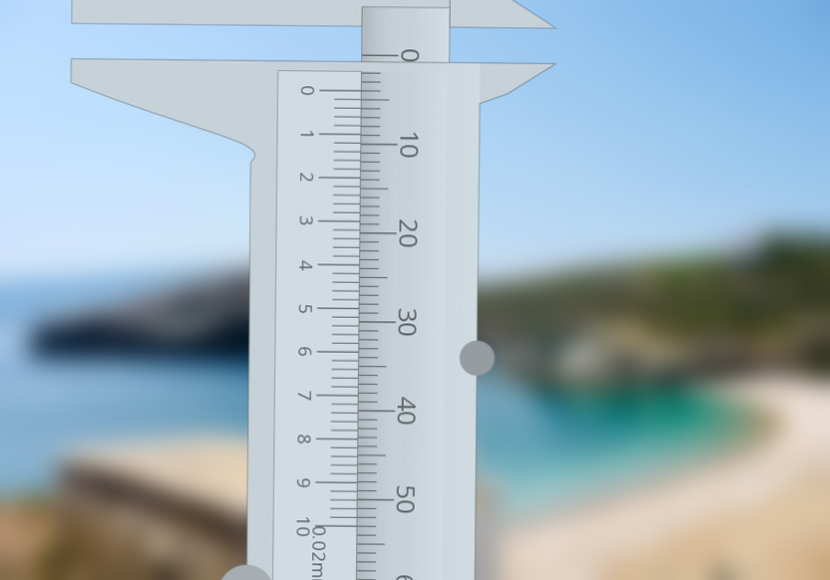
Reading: 4.0; mm
